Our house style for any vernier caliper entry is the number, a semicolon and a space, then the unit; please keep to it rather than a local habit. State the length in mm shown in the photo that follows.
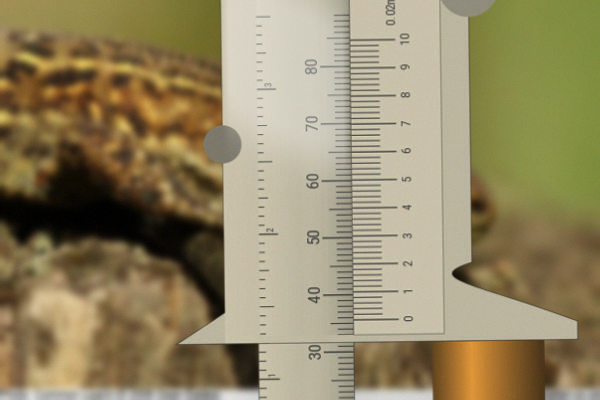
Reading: 35.6; mm
